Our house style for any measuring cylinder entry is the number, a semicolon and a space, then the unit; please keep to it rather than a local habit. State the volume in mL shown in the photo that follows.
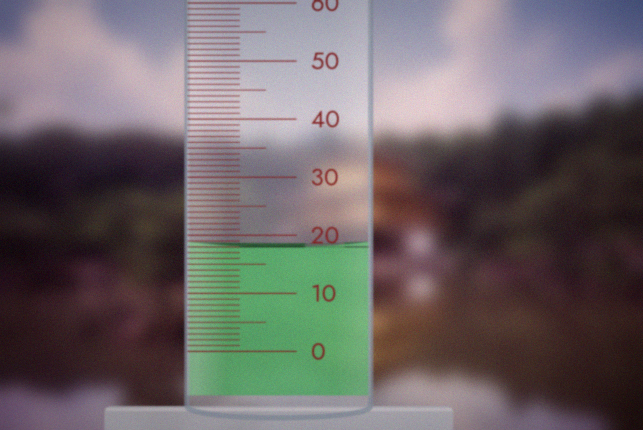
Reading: 18; mL
